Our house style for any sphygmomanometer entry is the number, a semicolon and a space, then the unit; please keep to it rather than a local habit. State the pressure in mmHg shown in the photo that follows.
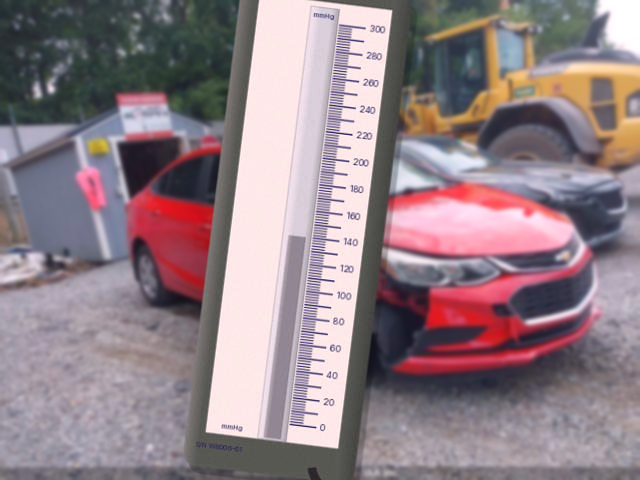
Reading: 140; mmHg
